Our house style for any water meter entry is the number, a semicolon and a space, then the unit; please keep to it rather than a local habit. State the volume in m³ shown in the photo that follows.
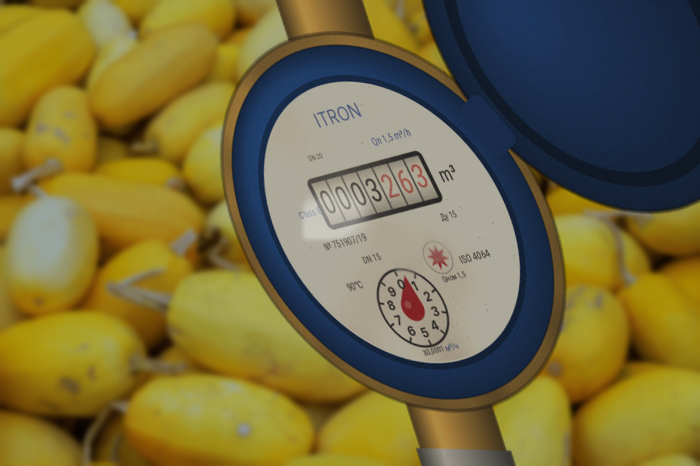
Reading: 3.2630; m³
